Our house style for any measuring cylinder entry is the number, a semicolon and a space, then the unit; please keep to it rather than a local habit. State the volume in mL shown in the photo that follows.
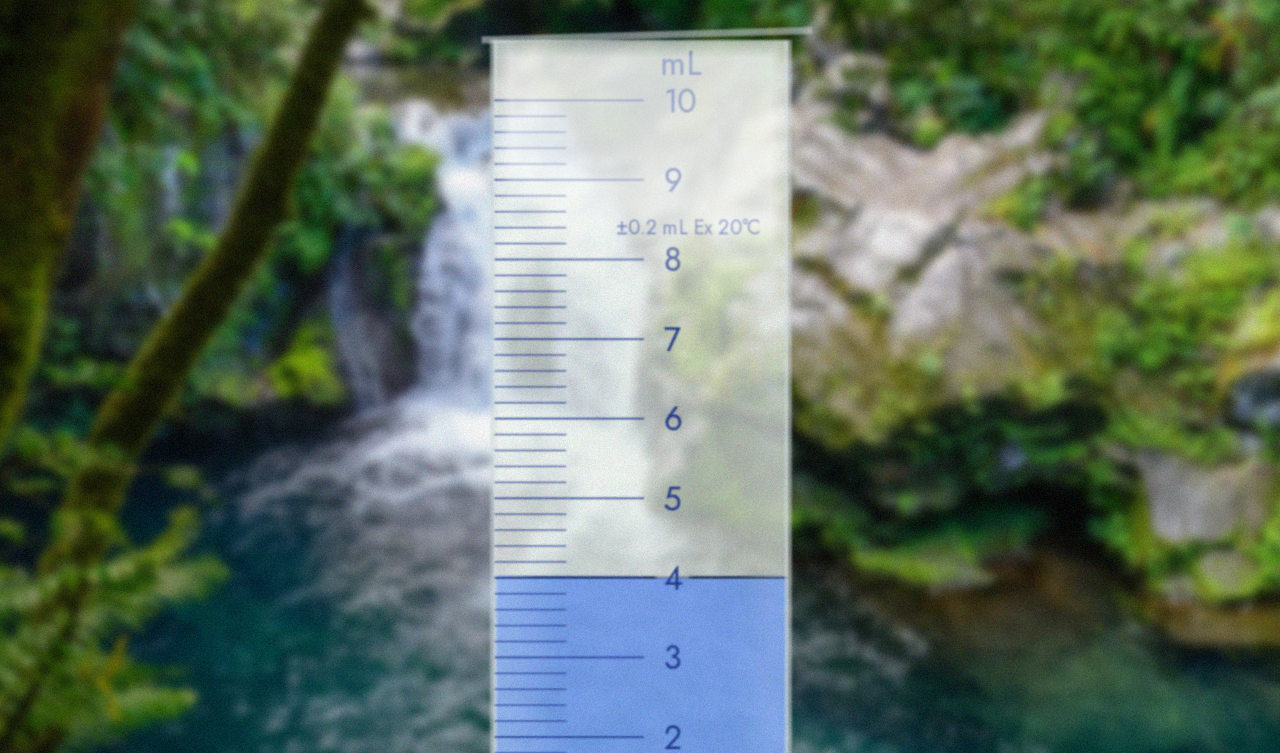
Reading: 4; mL
